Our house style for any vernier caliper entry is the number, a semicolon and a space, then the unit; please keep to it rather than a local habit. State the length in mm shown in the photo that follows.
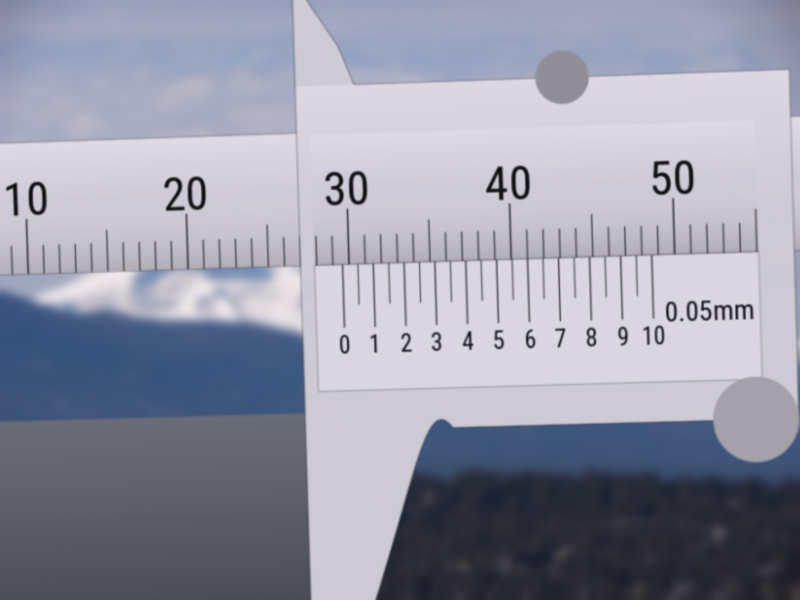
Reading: 29.6; mm
